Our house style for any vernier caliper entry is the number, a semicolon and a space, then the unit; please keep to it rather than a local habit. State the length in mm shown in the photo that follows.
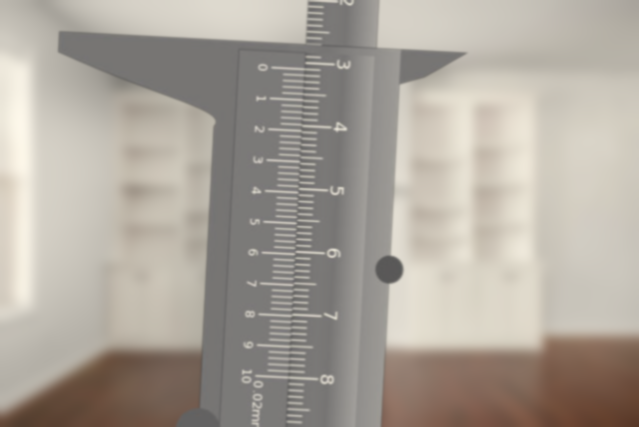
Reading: 31.0; mm
